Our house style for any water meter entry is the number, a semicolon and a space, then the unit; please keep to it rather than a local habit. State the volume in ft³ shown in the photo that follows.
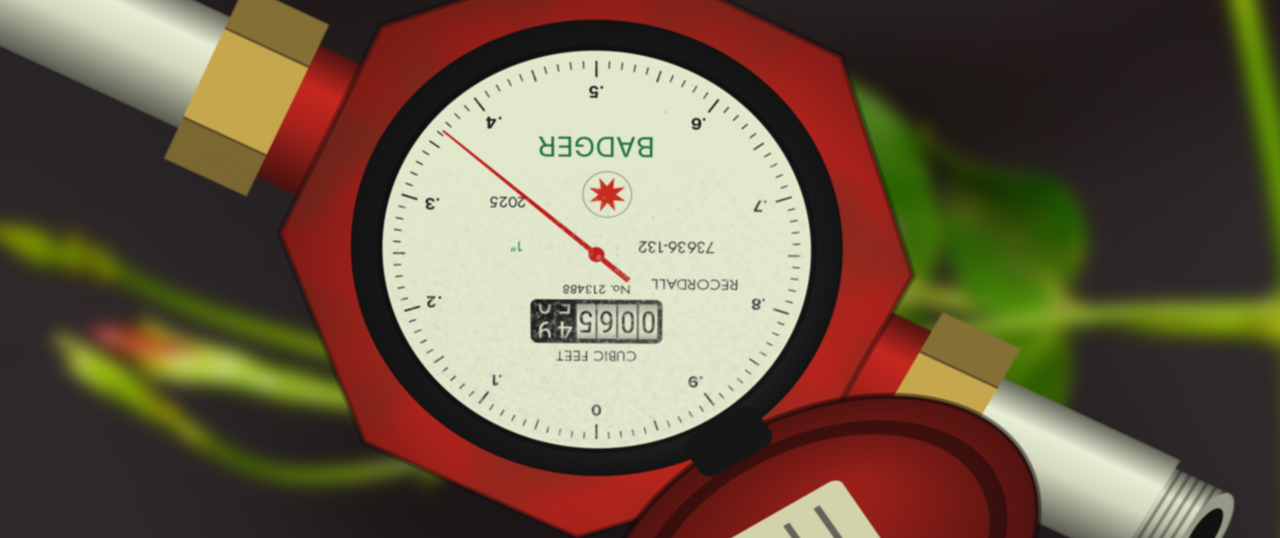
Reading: 6549.36; ft³
